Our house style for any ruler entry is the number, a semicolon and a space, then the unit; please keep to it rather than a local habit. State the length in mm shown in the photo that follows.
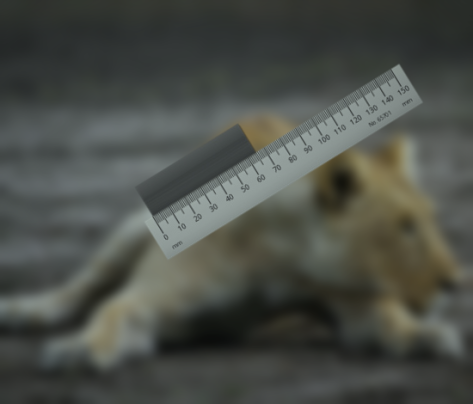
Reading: 65; mm
